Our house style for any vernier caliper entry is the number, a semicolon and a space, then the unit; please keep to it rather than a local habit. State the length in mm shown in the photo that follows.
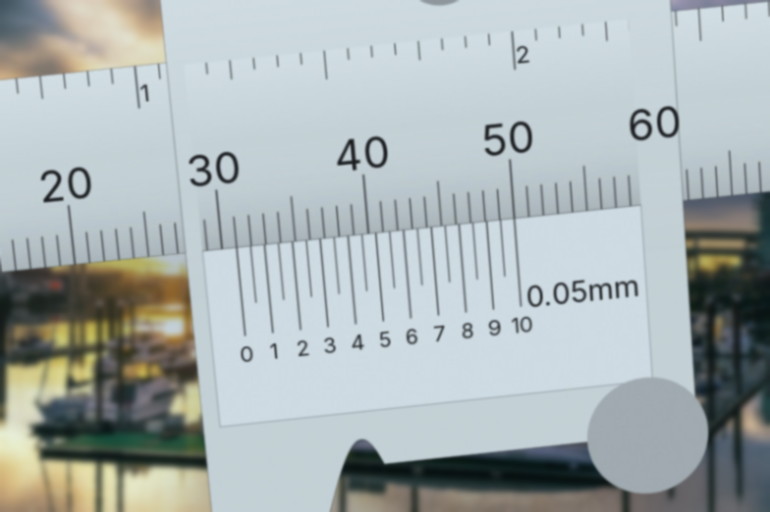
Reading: 31.0; mm
